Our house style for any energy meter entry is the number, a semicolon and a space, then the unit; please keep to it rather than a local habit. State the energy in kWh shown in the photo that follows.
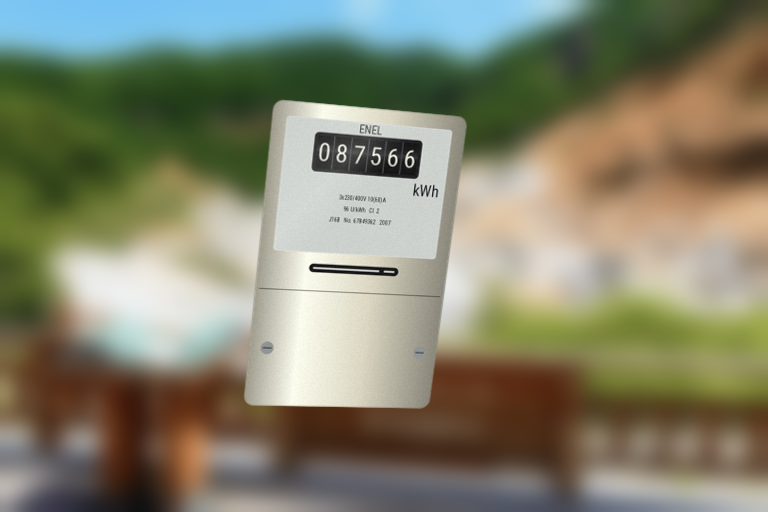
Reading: 87566; kWh
